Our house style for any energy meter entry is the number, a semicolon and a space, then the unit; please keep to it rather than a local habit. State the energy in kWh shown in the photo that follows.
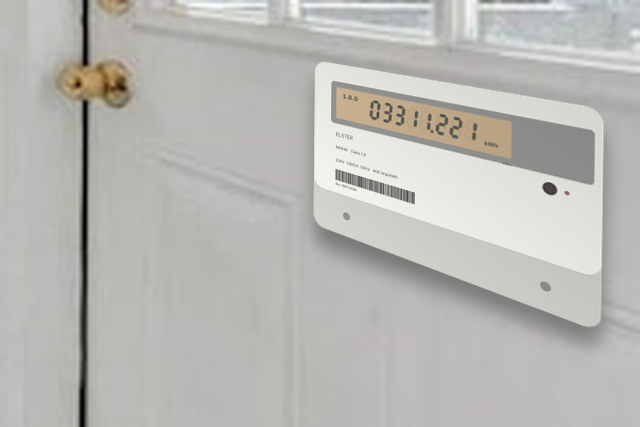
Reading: 3311.221; kWh
